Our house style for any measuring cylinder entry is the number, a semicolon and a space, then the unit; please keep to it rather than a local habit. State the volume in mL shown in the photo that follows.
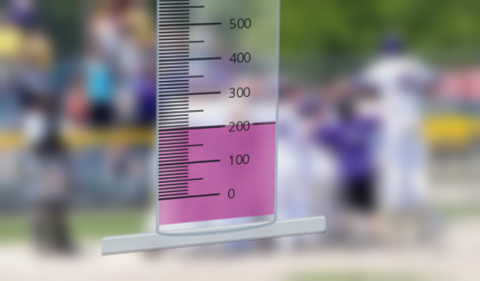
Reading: 200; mL
